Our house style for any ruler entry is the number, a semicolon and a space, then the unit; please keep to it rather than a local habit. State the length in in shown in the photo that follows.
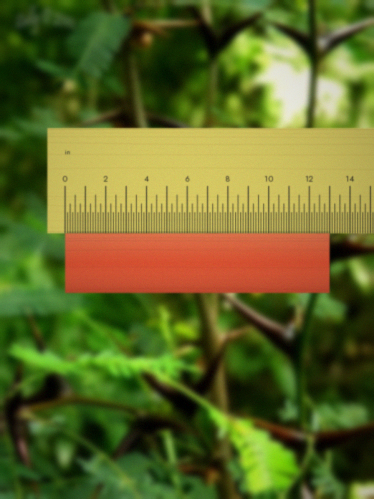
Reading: 13; in
